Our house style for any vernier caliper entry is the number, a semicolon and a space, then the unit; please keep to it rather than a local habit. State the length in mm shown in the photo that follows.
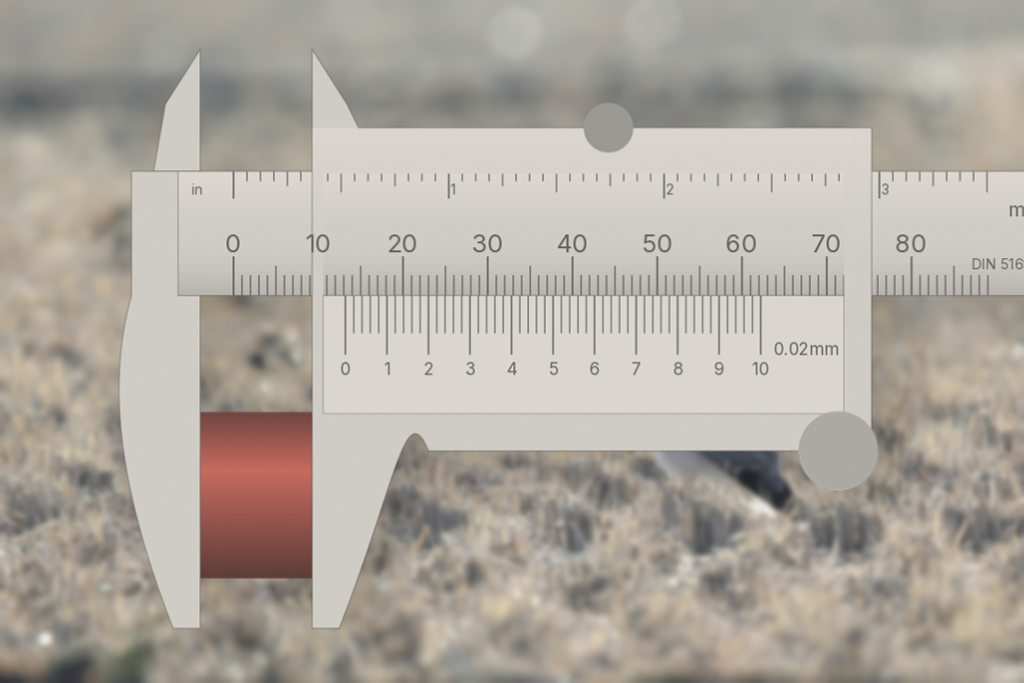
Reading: 13.2; mm
